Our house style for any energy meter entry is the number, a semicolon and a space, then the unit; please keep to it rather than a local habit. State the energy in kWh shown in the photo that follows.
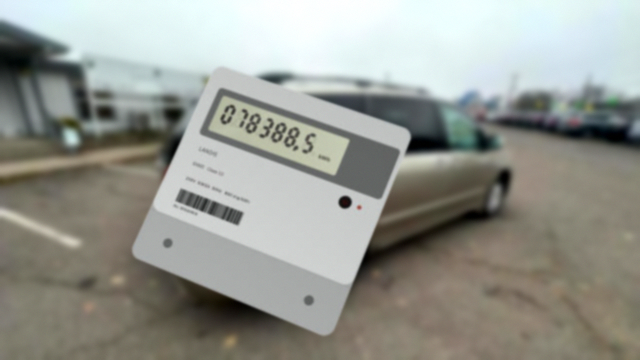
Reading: 78388.5; kWh
